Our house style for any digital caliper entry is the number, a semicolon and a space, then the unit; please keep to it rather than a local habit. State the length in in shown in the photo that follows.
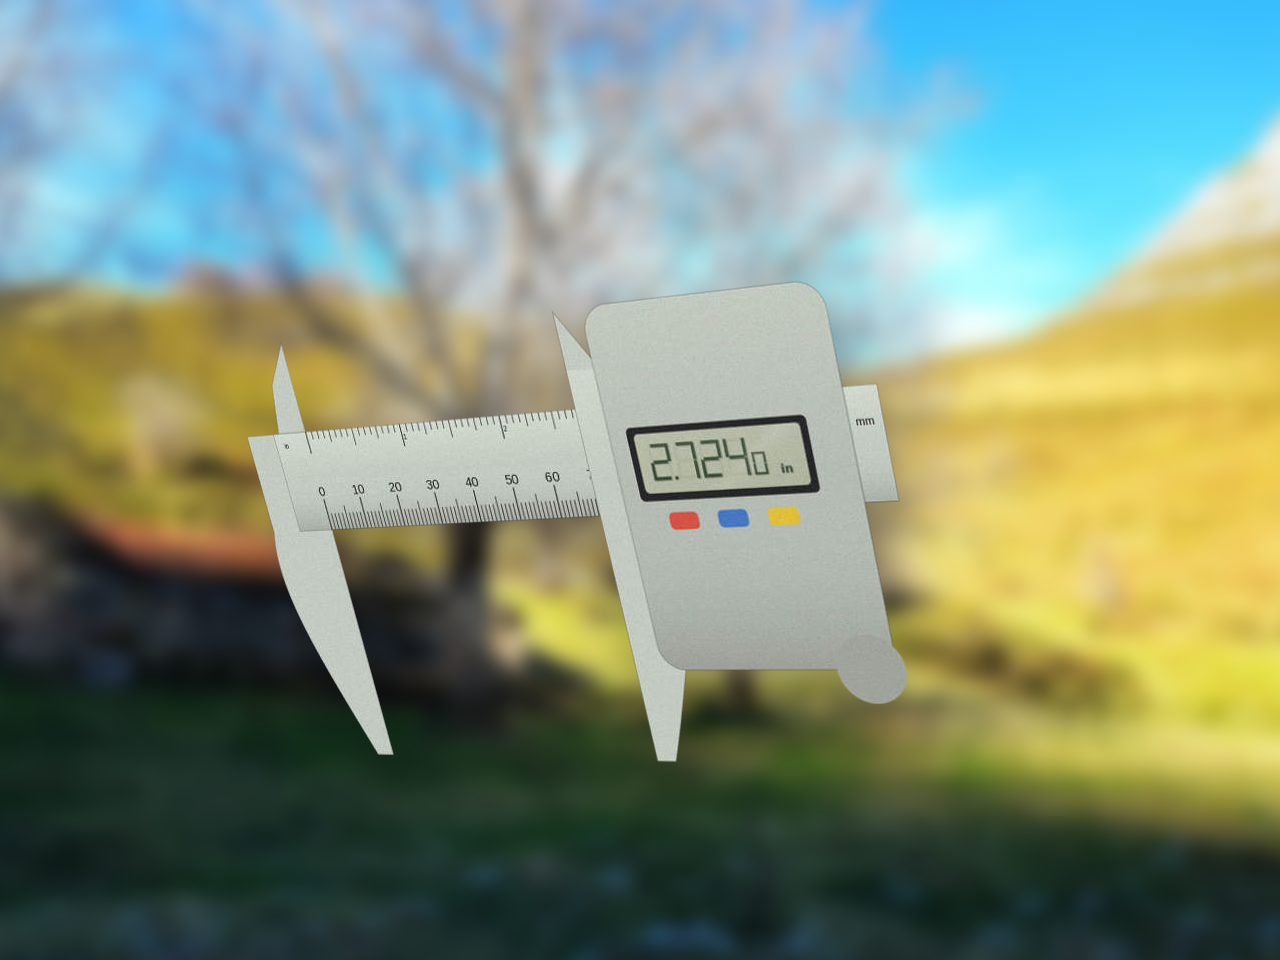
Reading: 2.7240; in
